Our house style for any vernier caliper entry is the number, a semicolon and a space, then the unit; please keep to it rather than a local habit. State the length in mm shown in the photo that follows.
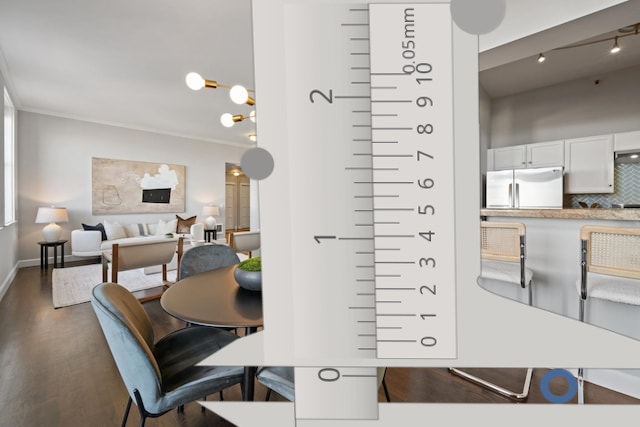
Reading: 2.6; mm
